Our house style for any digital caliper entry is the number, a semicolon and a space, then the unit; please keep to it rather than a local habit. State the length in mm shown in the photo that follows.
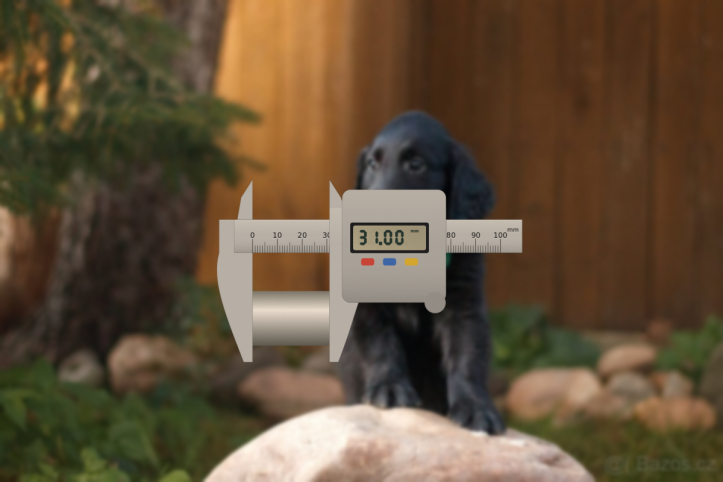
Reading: 31.00; mm
